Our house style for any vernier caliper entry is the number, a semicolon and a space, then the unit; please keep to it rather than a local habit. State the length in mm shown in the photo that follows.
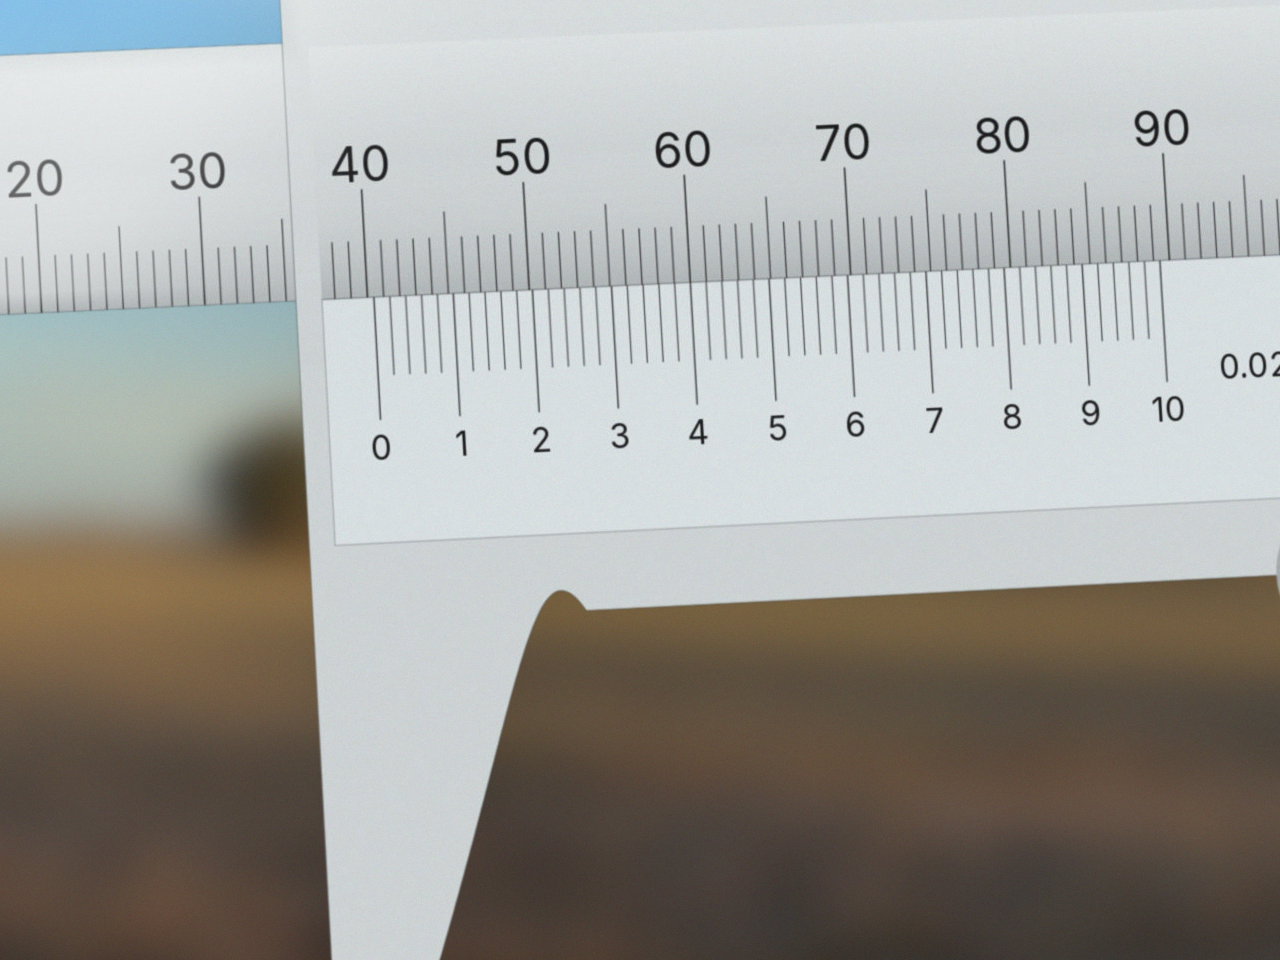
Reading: 40.4; mm
